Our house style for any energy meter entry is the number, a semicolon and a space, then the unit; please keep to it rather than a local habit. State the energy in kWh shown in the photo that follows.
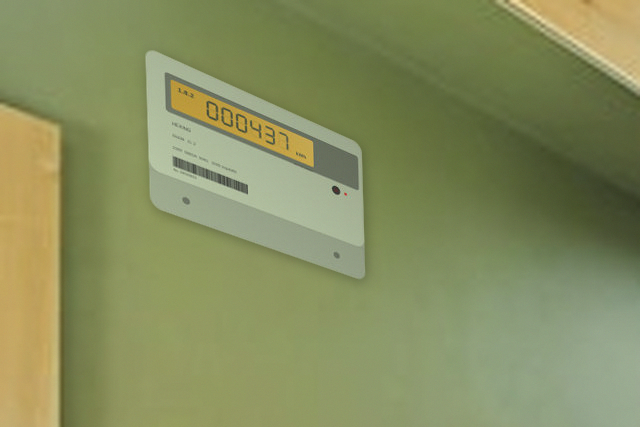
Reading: 437; kWh
